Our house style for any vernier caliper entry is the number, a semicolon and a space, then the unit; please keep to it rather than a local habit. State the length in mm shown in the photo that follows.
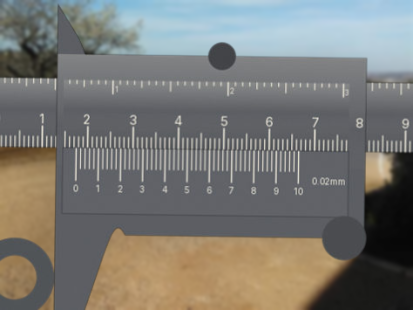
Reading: 17.5; mm
